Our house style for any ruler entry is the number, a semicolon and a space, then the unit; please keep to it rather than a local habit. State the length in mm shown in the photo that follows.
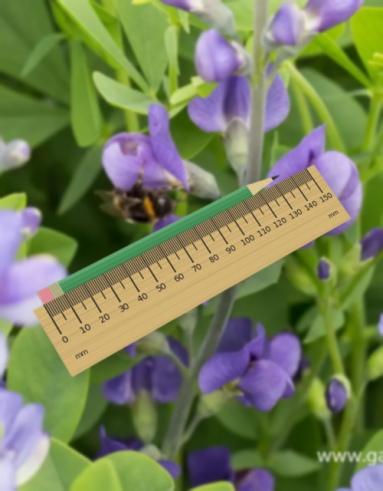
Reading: 135; mm
